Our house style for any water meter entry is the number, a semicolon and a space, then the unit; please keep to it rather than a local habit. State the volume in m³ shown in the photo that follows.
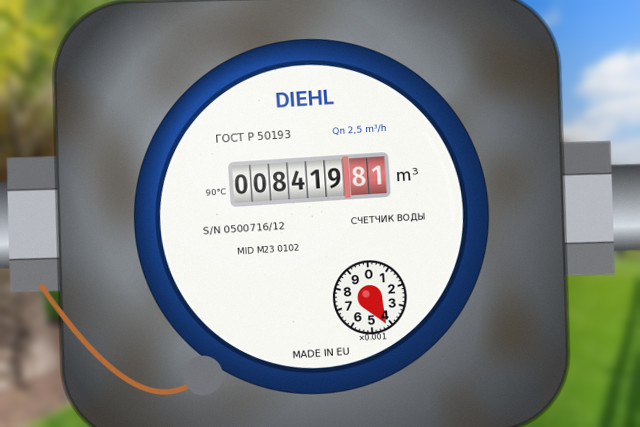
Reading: 8419.814; m³
